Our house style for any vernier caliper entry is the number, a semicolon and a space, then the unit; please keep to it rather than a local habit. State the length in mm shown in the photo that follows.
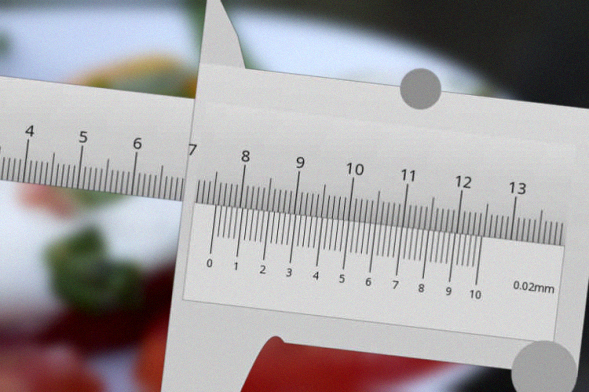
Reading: 75.6; mm
